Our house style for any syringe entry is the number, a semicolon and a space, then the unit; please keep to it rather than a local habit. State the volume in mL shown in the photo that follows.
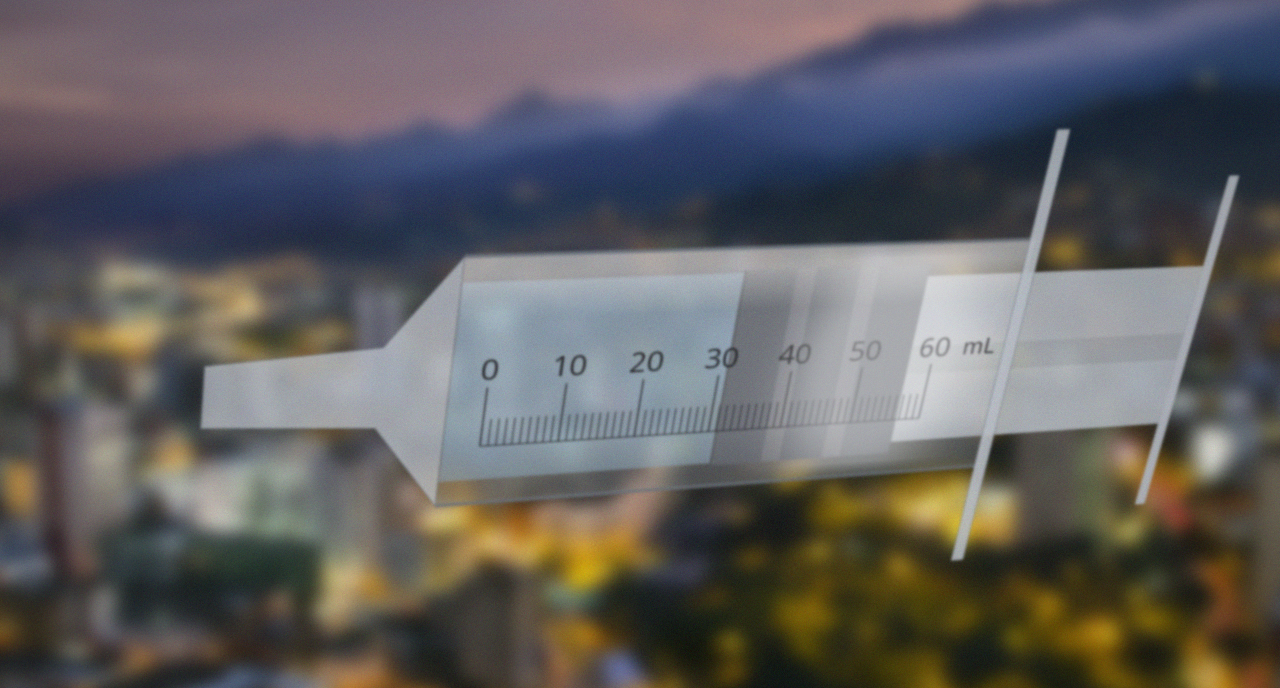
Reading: 31; mL
